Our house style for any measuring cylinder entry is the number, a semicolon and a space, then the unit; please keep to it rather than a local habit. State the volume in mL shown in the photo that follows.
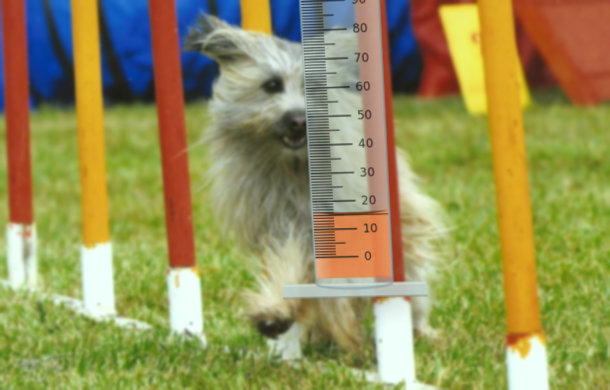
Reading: 15; mL
